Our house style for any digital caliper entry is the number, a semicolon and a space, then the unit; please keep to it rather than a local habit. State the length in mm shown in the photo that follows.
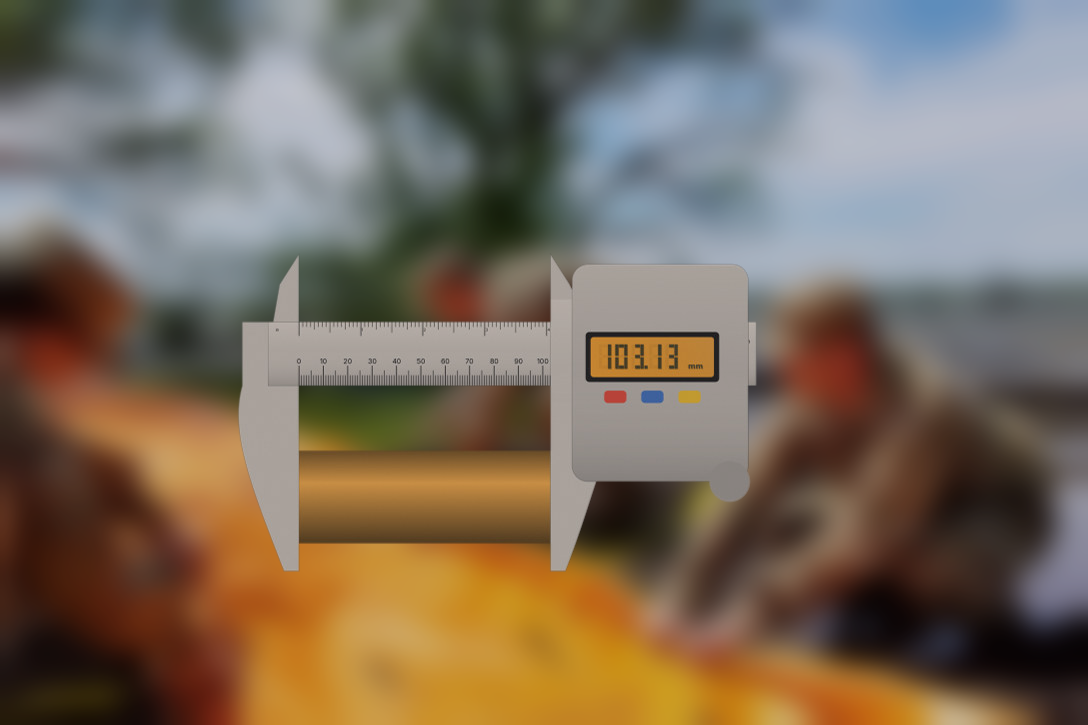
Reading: 103.13; mm
